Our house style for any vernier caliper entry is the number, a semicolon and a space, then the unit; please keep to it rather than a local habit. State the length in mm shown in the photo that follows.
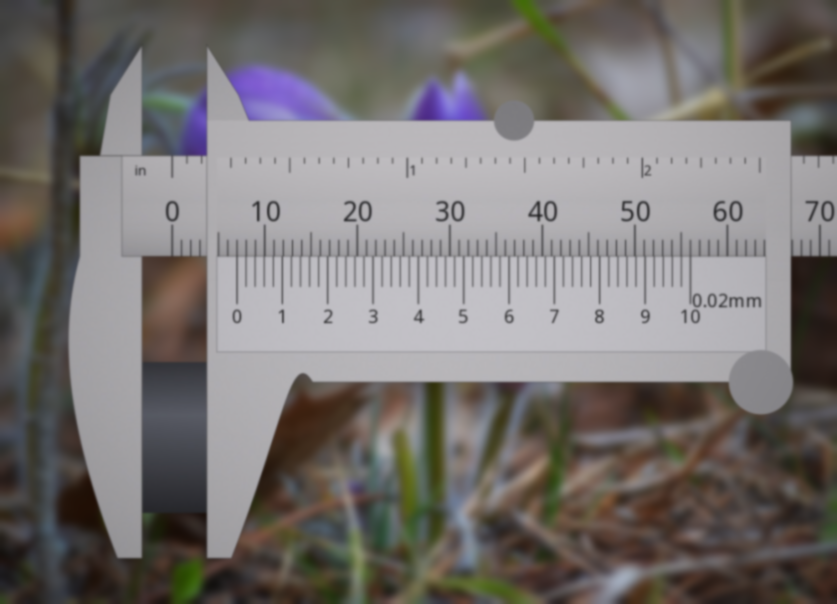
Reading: 7.0; mm
